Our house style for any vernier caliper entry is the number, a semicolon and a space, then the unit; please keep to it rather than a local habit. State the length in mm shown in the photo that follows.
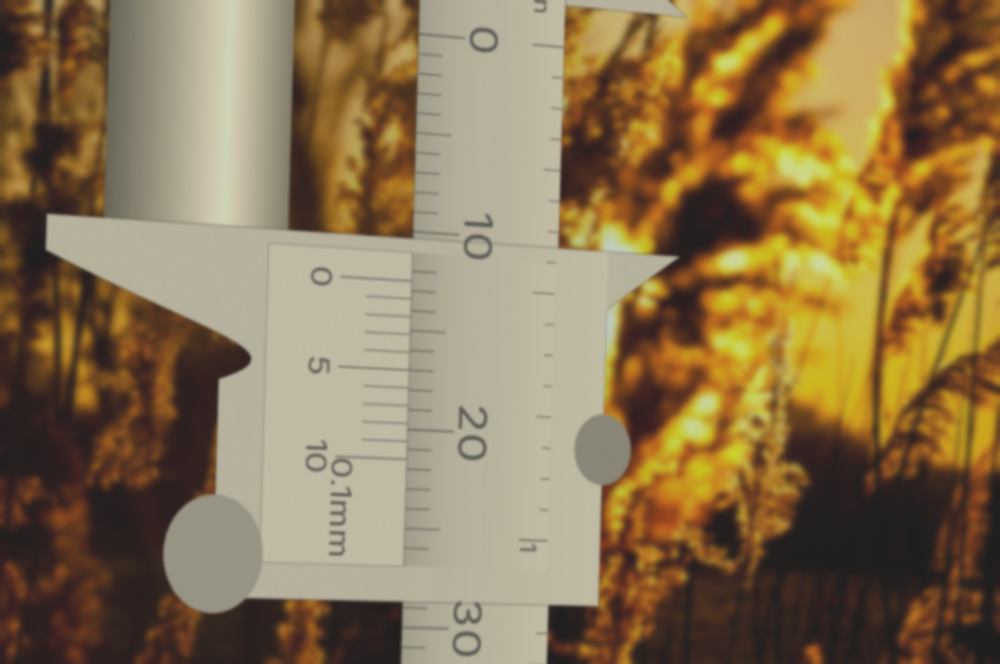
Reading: 12.5; mm
